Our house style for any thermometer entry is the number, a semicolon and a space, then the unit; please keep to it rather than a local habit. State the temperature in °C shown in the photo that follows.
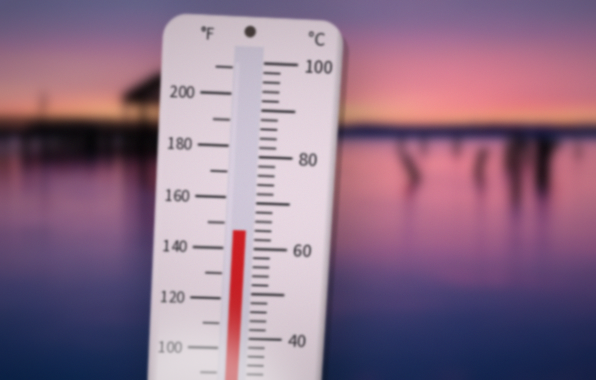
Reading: 64; °C
